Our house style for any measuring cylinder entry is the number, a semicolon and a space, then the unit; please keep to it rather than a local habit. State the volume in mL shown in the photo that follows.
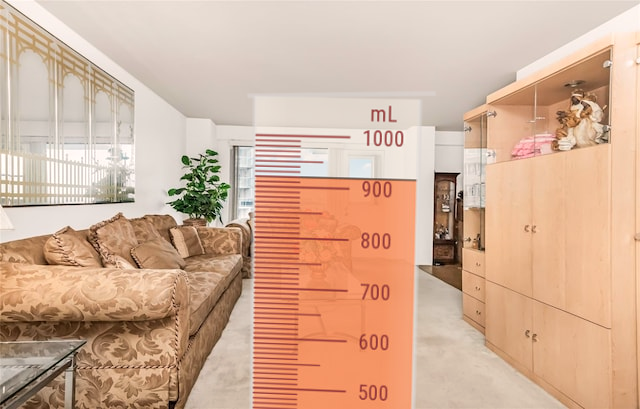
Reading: 920; mL
